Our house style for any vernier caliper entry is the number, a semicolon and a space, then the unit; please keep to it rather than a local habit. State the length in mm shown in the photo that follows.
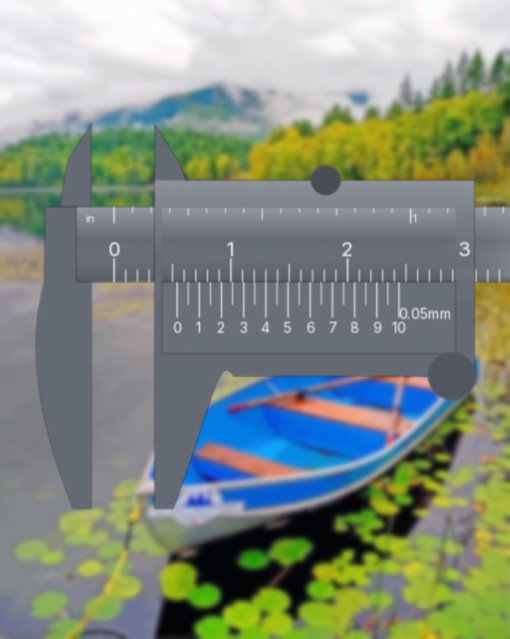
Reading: 5.4; mm
